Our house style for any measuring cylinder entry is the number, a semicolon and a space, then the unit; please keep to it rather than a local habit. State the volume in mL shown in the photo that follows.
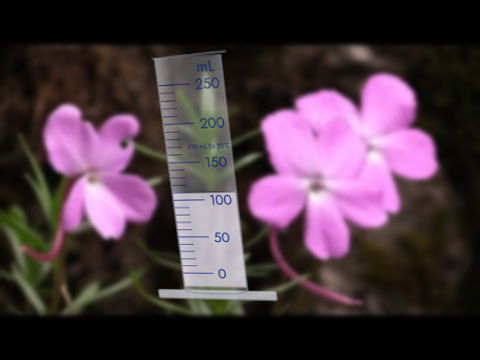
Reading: 110; mL
